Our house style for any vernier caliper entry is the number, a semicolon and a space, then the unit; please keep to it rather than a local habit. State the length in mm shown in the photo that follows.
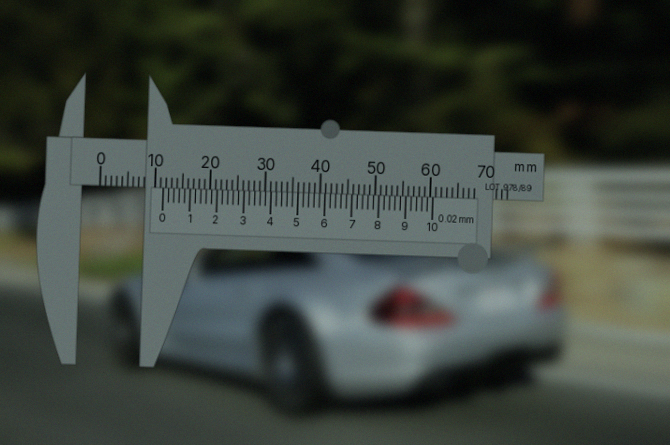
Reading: 11.5; mm
